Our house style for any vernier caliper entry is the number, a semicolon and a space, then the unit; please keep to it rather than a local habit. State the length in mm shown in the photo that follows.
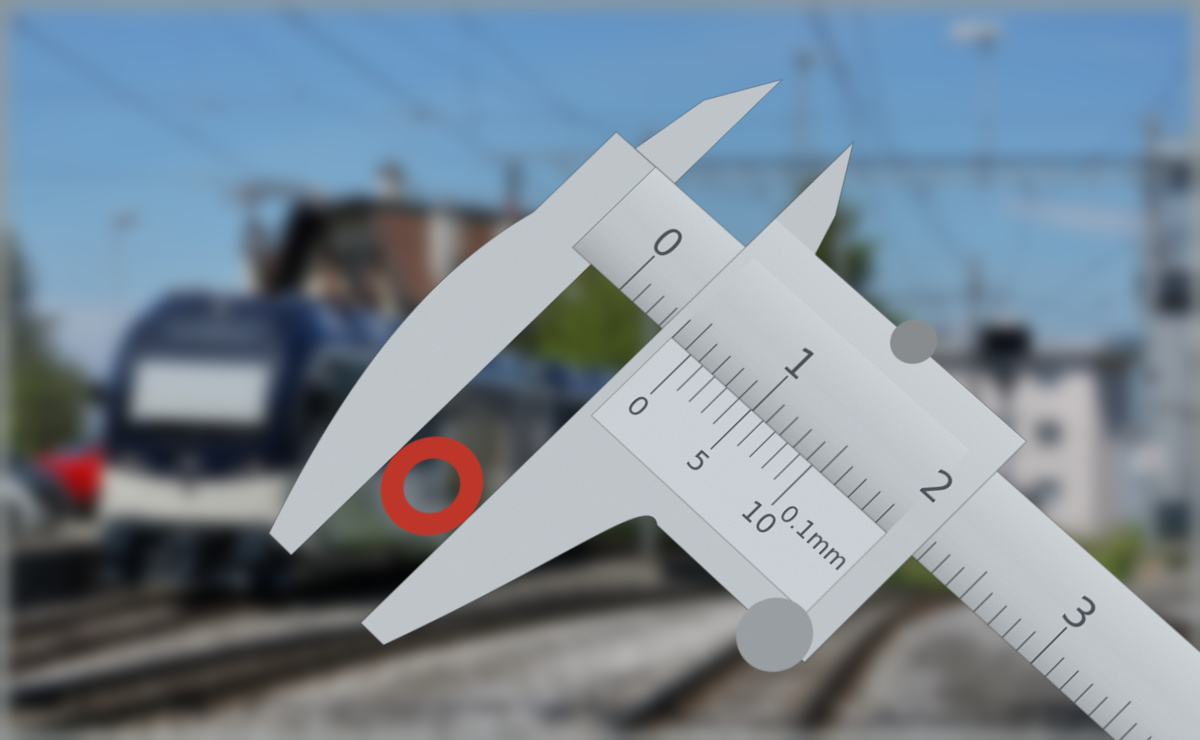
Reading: 5.4; mm
